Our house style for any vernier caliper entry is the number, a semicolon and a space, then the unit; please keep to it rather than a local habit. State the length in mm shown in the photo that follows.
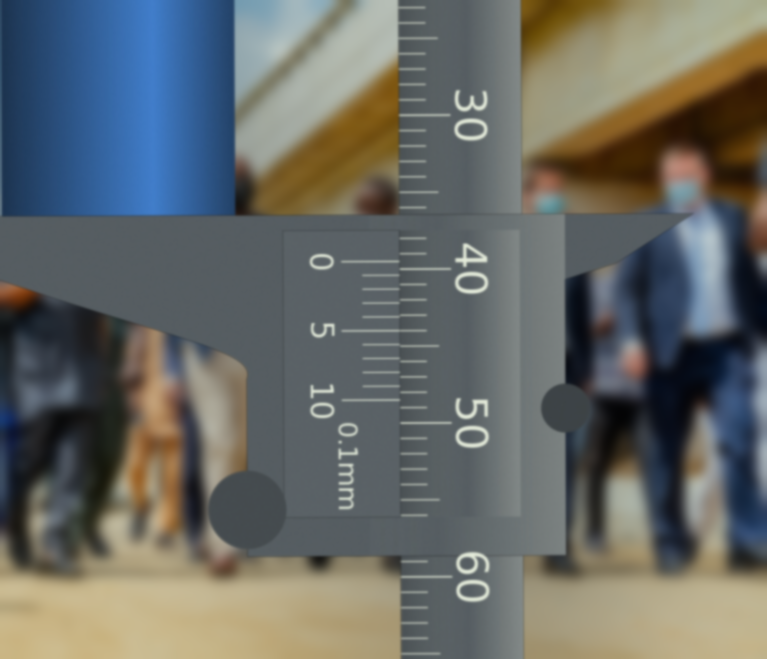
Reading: 39.5; mm
